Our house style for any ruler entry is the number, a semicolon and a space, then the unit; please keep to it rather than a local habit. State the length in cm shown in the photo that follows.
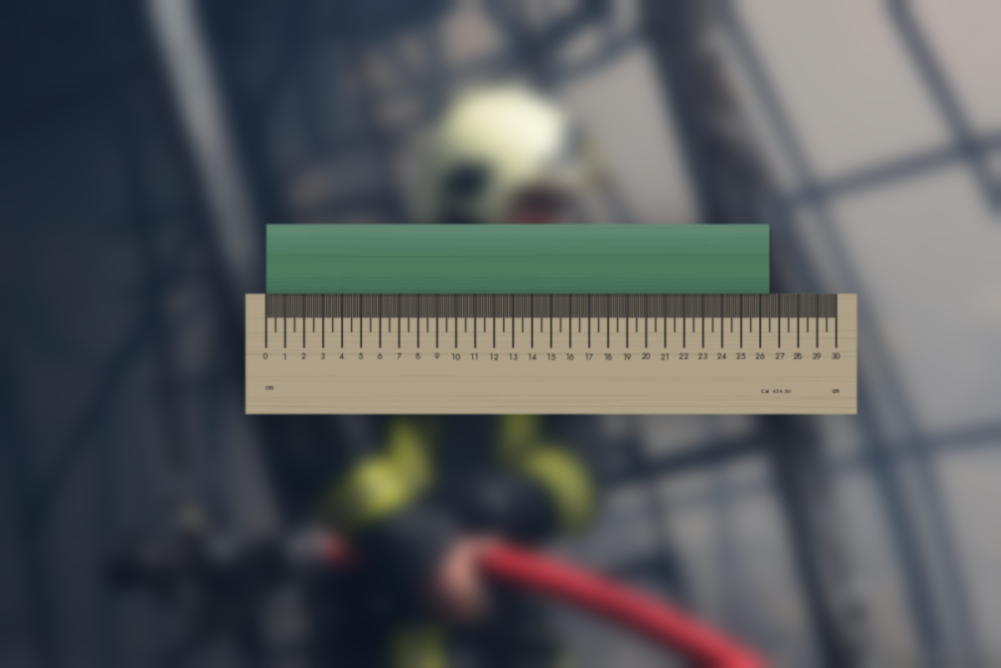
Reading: 26.5; cm
